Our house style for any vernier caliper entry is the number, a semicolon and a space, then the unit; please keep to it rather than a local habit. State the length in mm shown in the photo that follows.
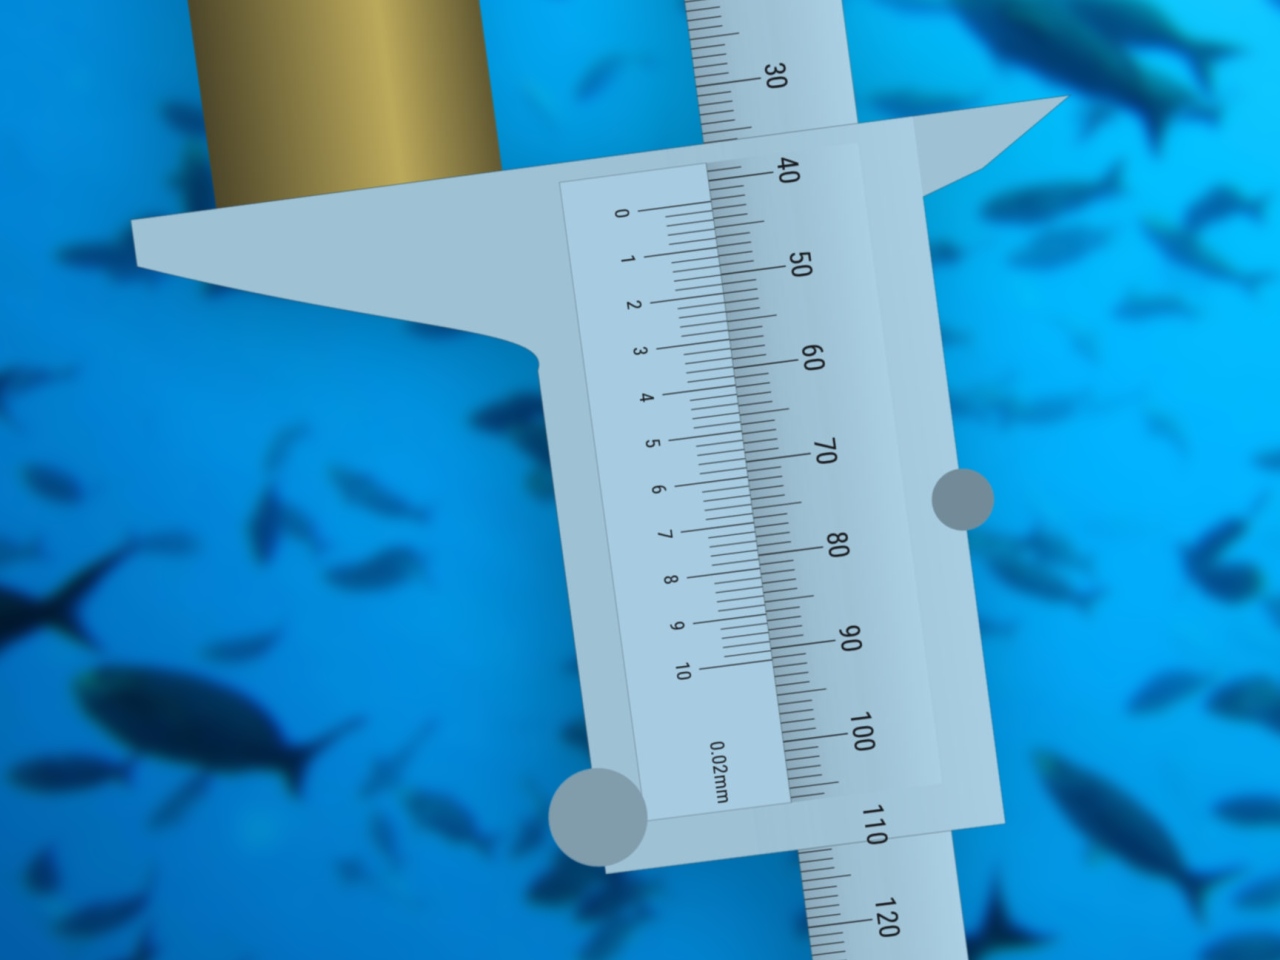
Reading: 42.2; mm
